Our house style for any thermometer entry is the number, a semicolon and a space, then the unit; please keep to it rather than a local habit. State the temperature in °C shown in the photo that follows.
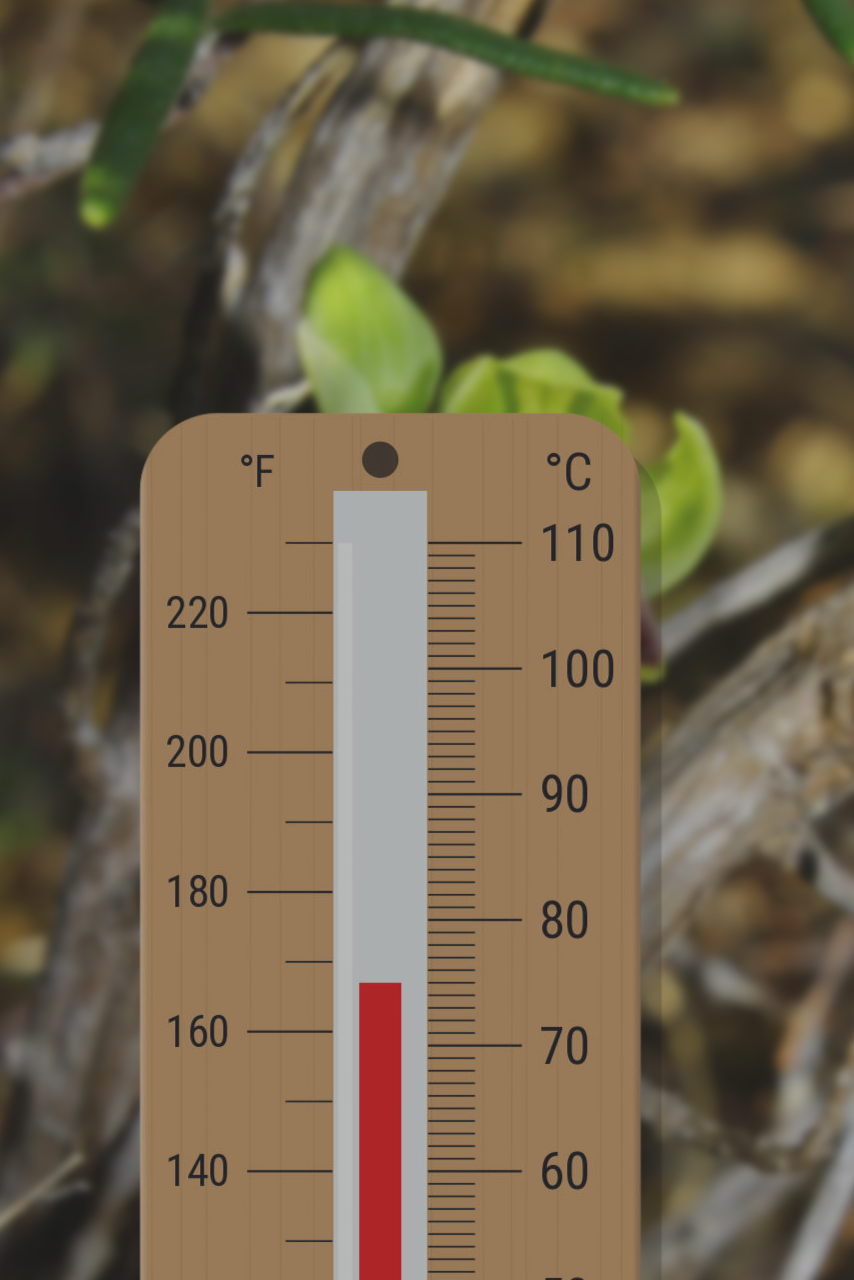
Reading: 75; °C
